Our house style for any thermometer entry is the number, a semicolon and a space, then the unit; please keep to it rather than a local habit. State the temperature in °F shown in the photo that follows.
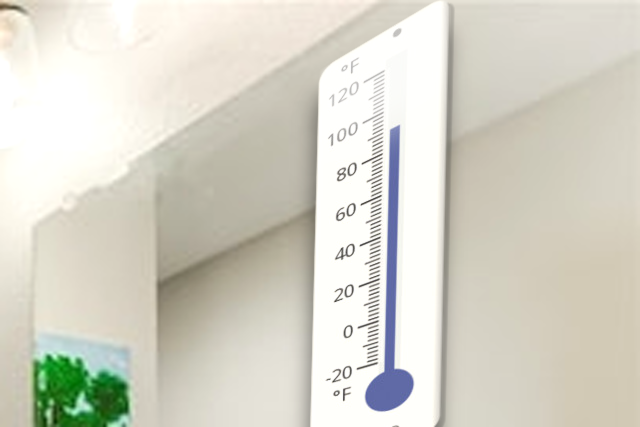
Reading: 90; °F
